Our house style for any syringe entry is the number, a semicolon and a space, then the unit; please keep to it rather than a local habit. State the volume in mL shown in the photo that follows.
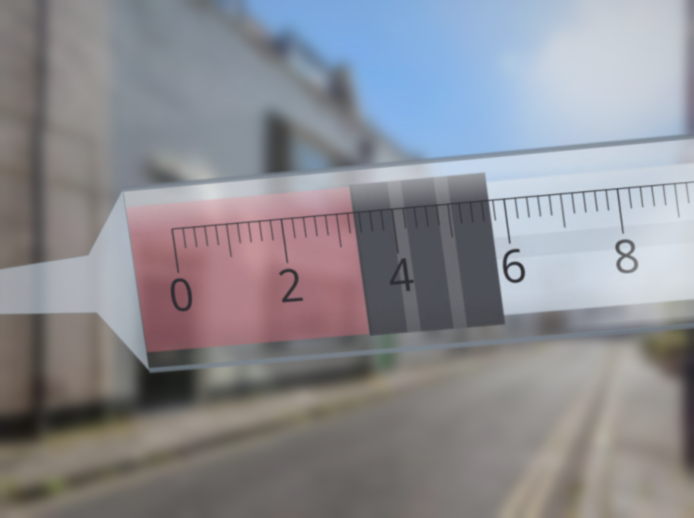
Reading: 3.3; mL
